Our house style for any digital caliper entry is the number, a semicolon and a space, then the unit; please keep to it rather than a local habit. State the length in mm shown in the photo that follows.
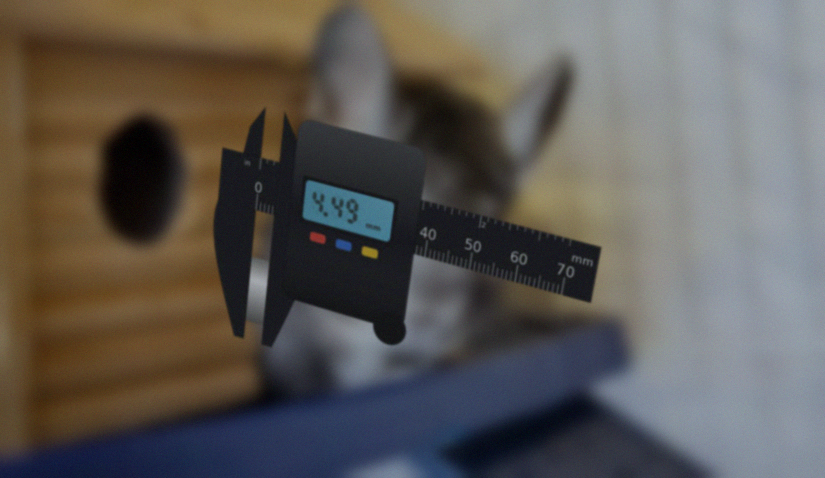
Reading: 4.49; mm
